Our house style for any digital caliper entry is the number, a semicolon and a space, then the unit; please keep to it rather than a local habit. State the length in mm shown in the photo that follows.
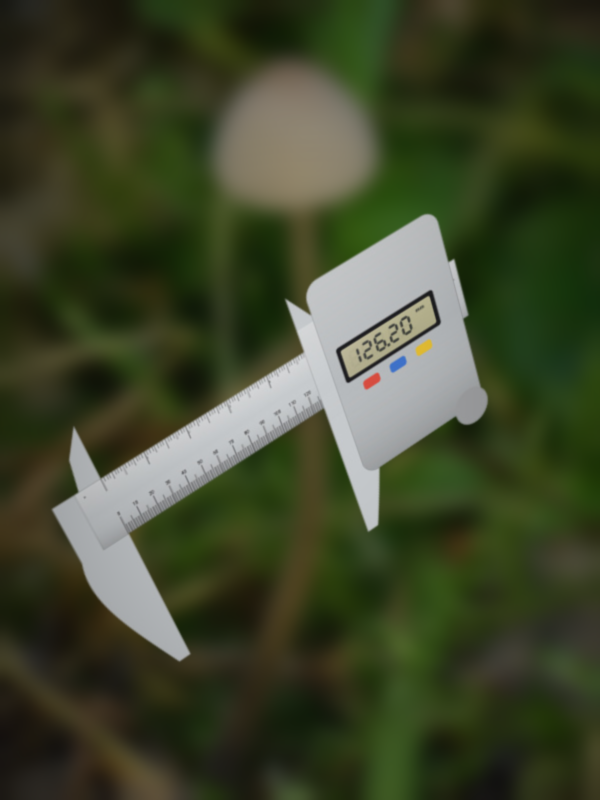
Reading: 126.20; mm
